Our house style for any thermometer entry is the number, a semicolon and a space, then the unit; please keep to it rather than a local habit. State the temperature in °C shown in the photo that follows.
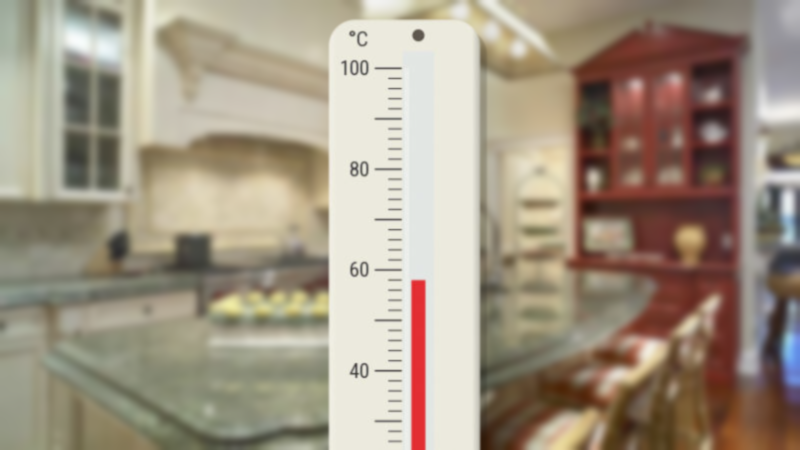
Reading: 58; °C
